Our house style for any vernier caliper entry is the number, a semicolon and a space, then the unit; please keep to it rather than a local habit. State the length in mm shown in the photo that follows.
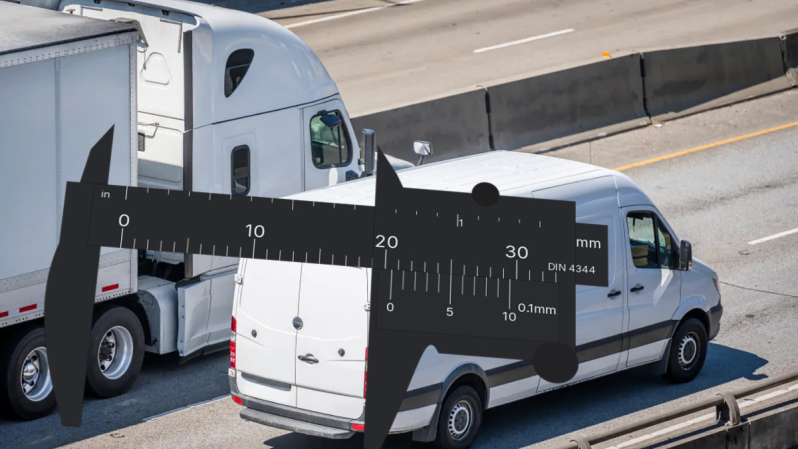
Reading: 20.5; mm
